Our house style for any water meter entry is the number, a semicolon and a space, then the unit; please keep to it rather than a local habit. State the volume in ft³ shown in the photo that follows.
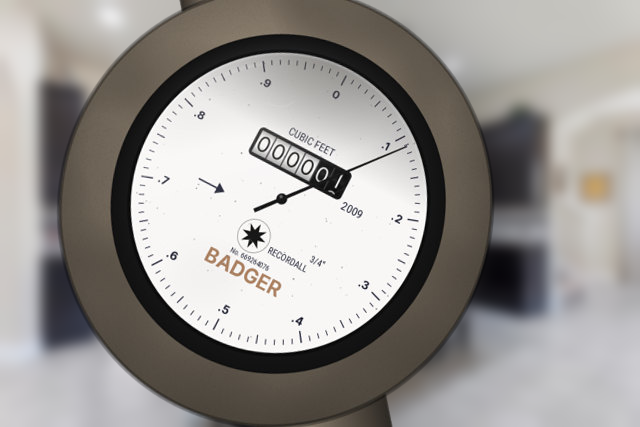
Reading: 1.11; ft³
